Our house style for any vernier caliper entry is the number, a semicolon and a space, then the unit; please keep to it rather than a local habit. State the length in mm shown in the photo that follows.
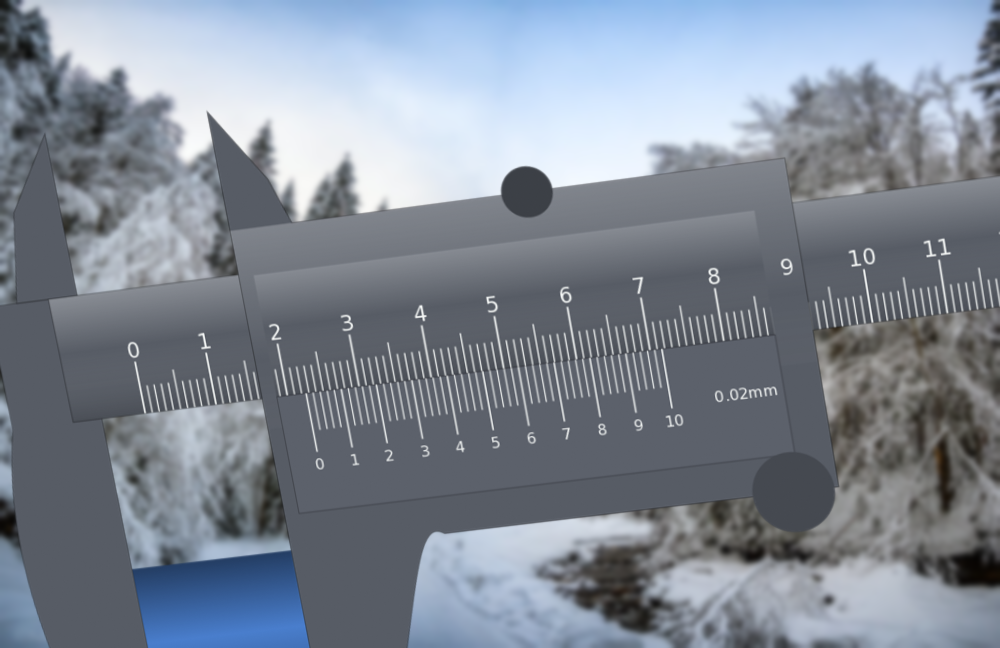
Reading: 22.6; mm
